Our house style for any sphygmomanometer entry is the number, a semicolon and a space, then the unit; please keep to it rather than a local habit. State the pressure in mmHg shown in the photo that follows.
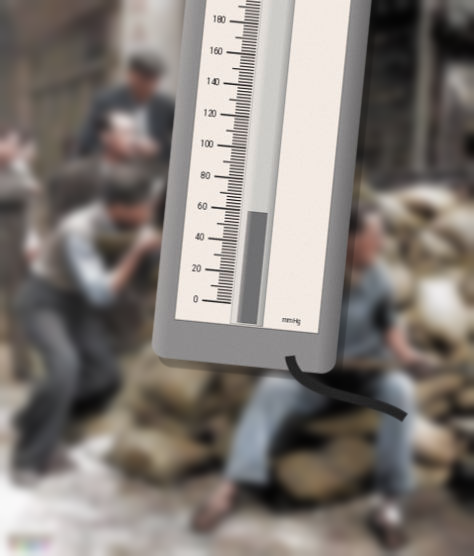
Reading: 60; mmHg
